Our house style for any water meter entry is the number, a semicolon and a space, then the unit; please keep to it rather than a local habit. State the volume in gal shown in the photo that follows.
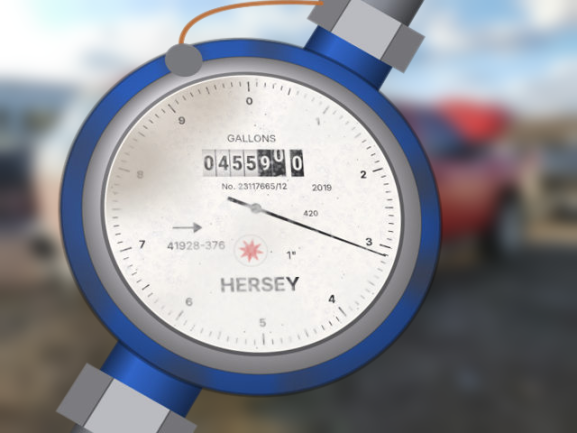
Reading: 455903.1; gal
